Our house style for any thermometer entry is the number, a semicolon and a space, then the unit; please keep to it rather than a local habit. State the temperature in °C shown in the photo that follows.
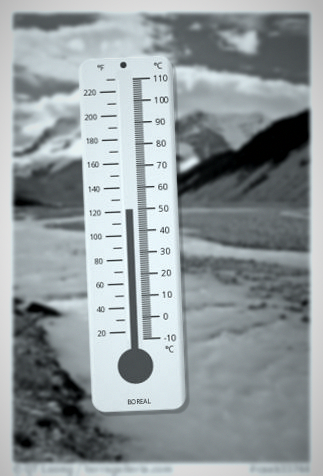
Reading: 50; °C
